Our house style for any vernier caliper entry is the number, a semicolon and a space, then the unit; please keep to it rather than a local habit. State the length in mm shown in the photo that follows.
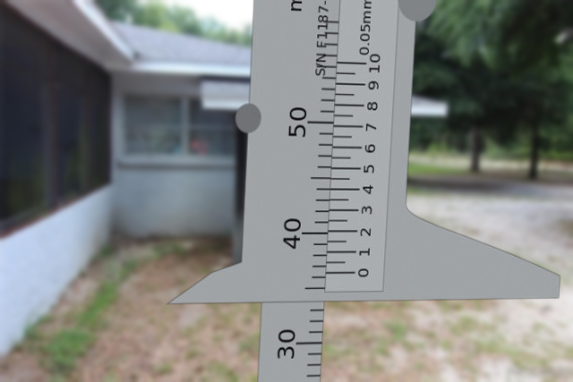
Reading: 36.4; mm
